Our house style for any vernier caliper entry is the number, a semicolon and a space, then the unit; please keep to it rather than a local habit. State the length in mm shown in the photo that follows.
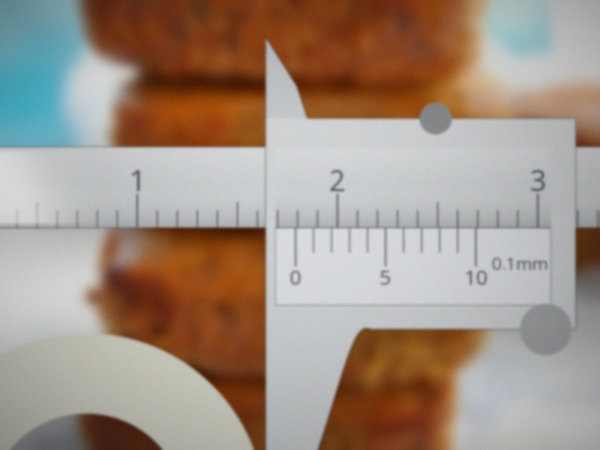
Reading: 17.9; mm
